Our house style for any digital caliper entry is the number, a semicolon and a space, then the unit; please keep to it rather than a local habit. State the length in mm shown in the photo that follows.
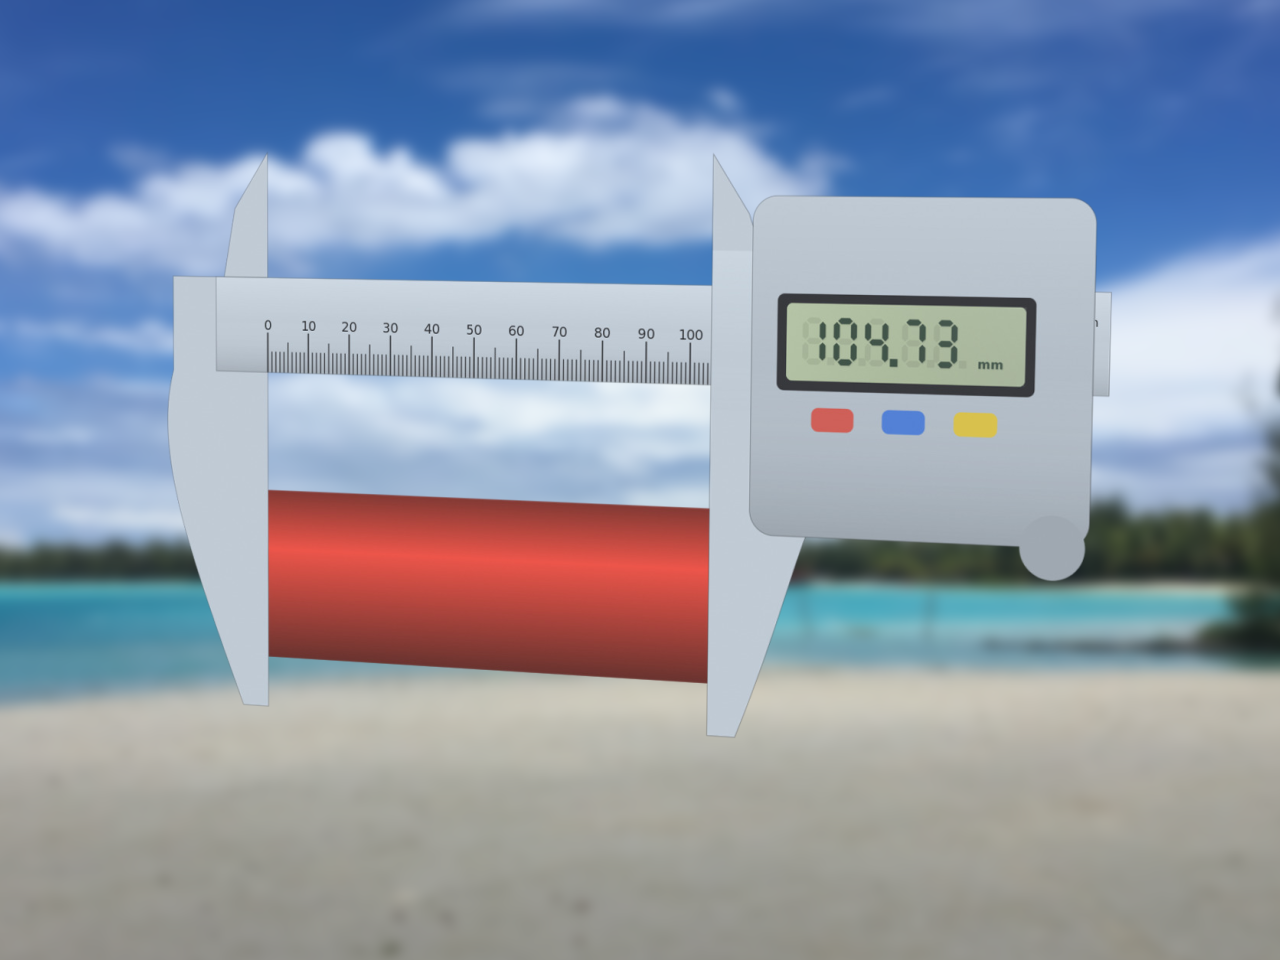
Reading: 104.73; mm
